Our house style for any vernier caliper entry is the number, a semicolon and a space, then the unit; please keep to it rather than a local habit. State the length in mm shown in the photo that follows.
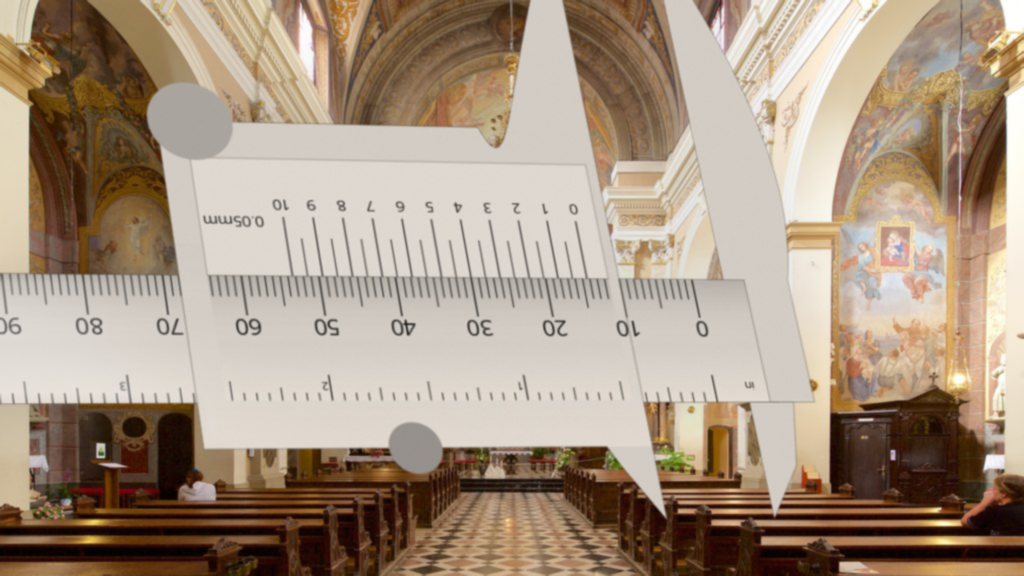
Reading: 14.4; mm
